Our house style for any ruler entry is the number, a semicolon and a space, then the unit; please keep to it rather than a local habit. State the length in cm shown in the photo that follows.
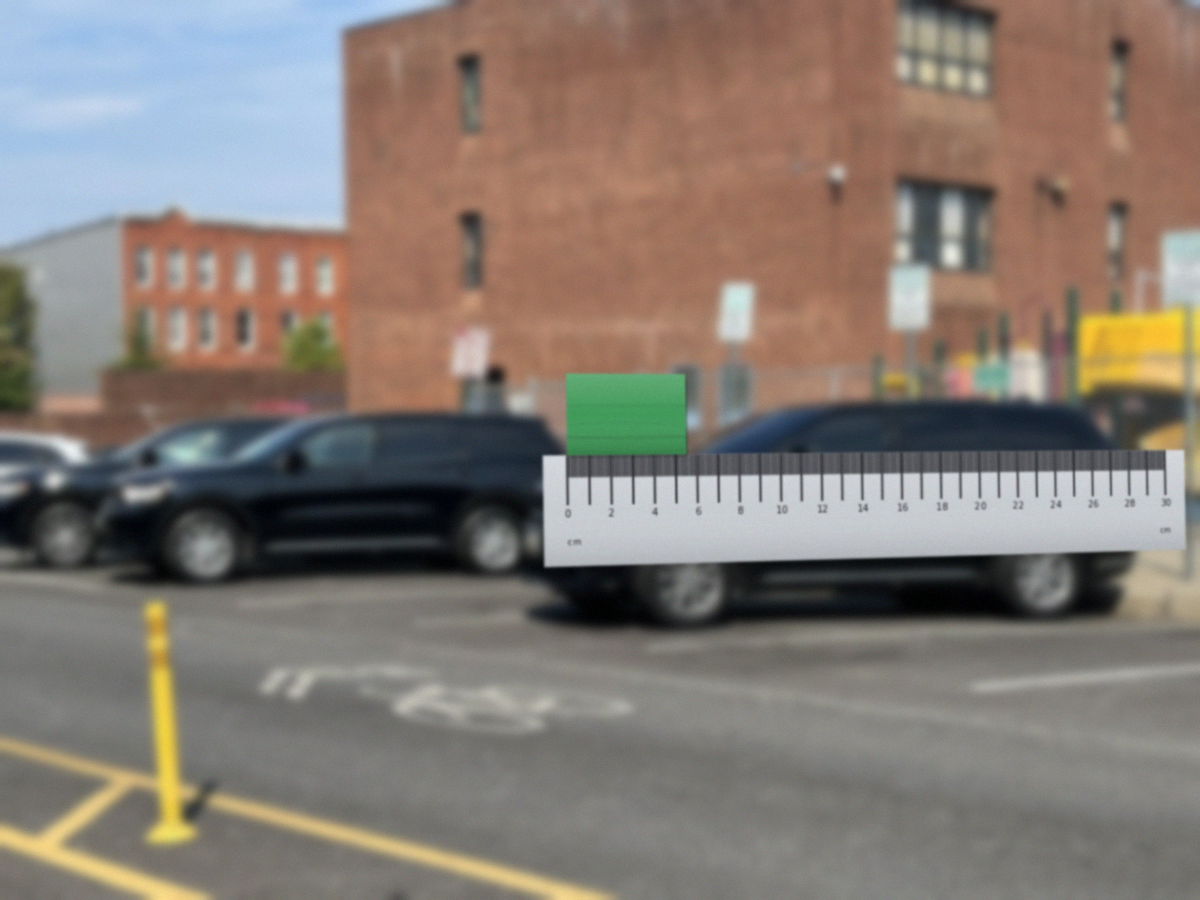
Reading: 5.5; cm
